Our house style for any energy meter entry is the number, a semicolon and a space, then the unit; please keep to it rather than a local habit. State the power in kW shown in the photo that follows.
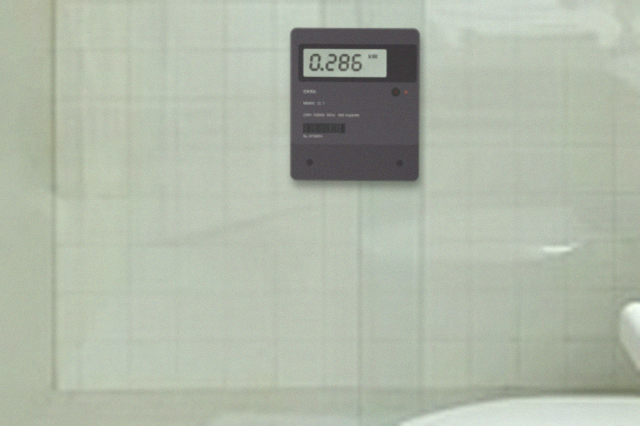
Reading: 0.286; kW
